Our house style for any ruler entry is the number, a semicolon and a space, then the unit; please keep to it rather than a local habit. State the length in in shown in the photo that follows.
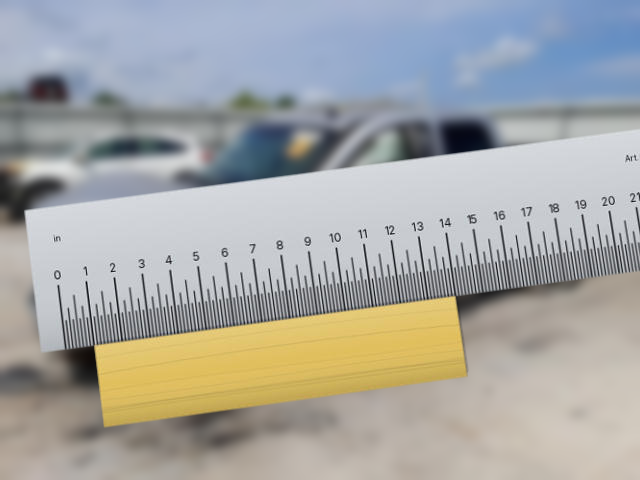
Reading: 13; in
